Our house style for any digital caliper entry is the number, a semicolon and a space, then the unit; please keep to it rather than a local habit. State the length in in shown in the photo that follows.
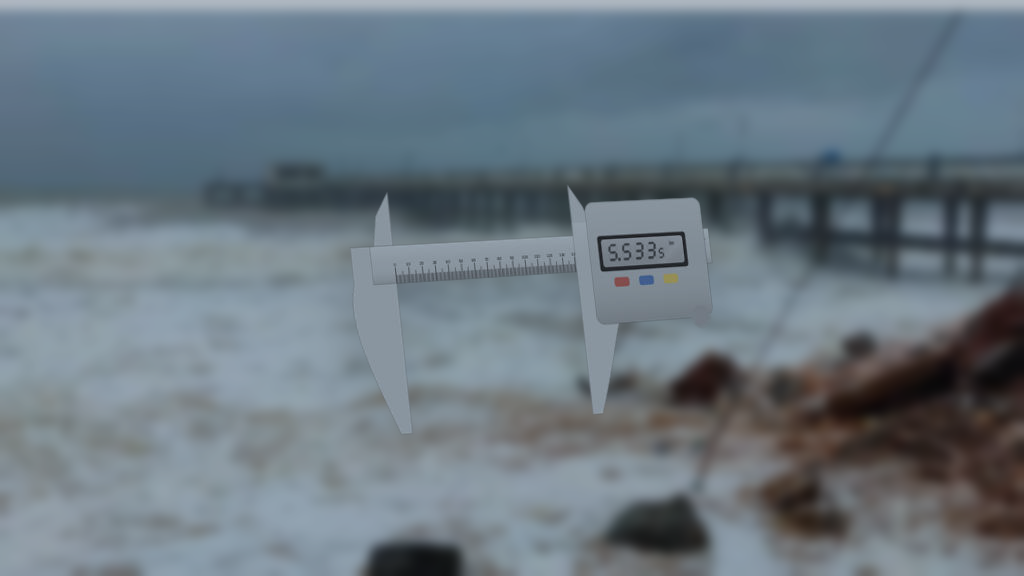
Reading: 5.5335; in
